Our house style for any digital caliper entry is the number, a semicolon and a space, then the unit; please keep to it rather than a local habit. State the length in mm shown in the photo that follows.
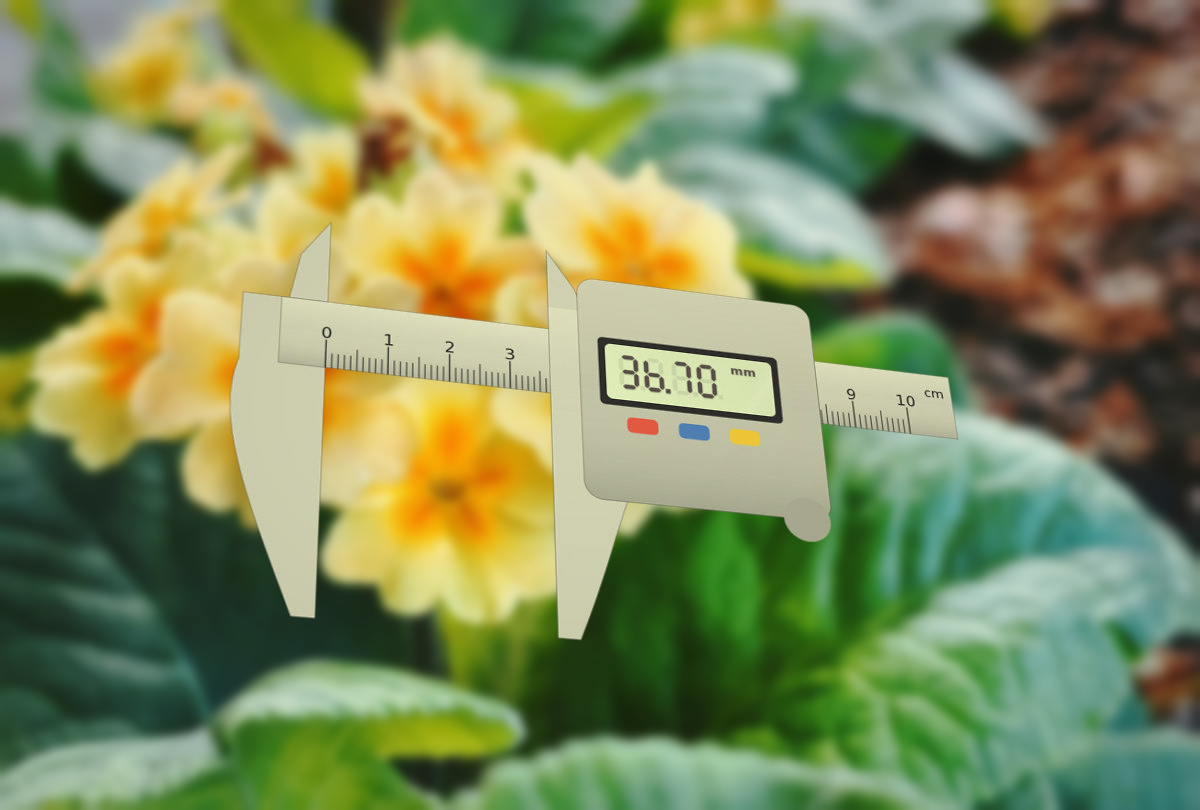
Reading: 36.70; mm
